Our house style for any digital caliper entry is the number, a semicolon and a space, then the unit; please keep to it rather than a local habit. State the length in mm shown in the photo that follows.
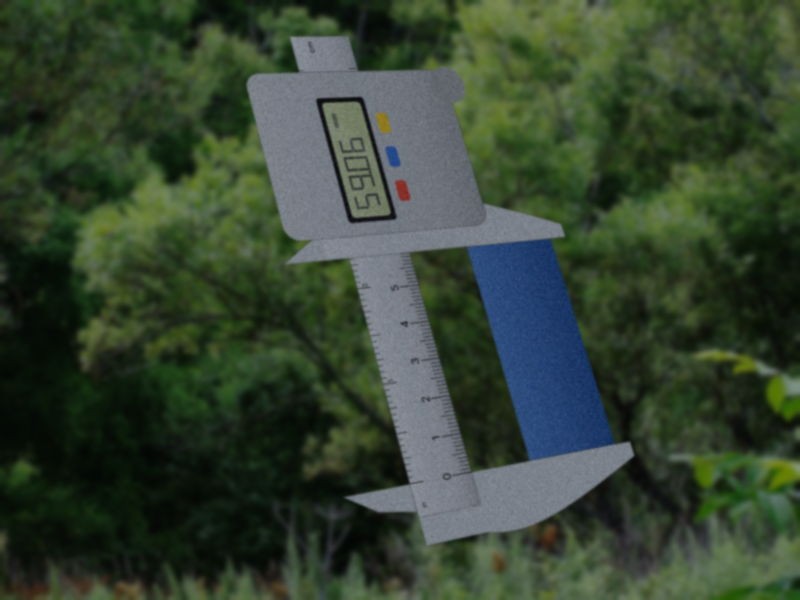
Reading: 59.06; mm
